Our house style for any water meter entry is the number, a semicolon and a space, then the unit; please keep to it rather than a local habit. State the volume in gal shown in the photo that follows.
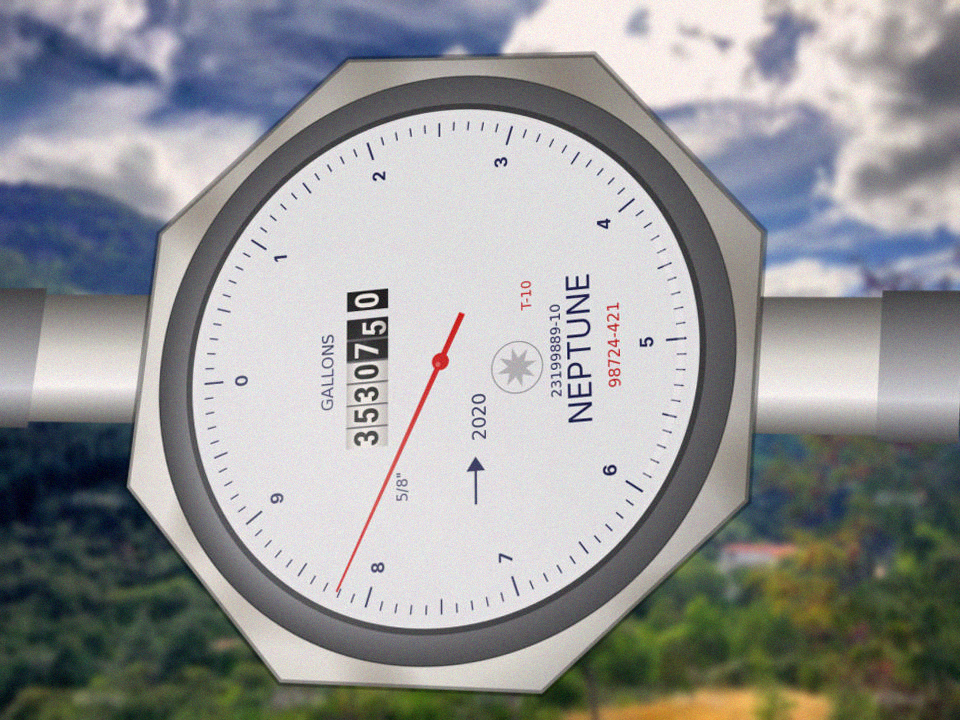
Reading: 3530748.2; gal
